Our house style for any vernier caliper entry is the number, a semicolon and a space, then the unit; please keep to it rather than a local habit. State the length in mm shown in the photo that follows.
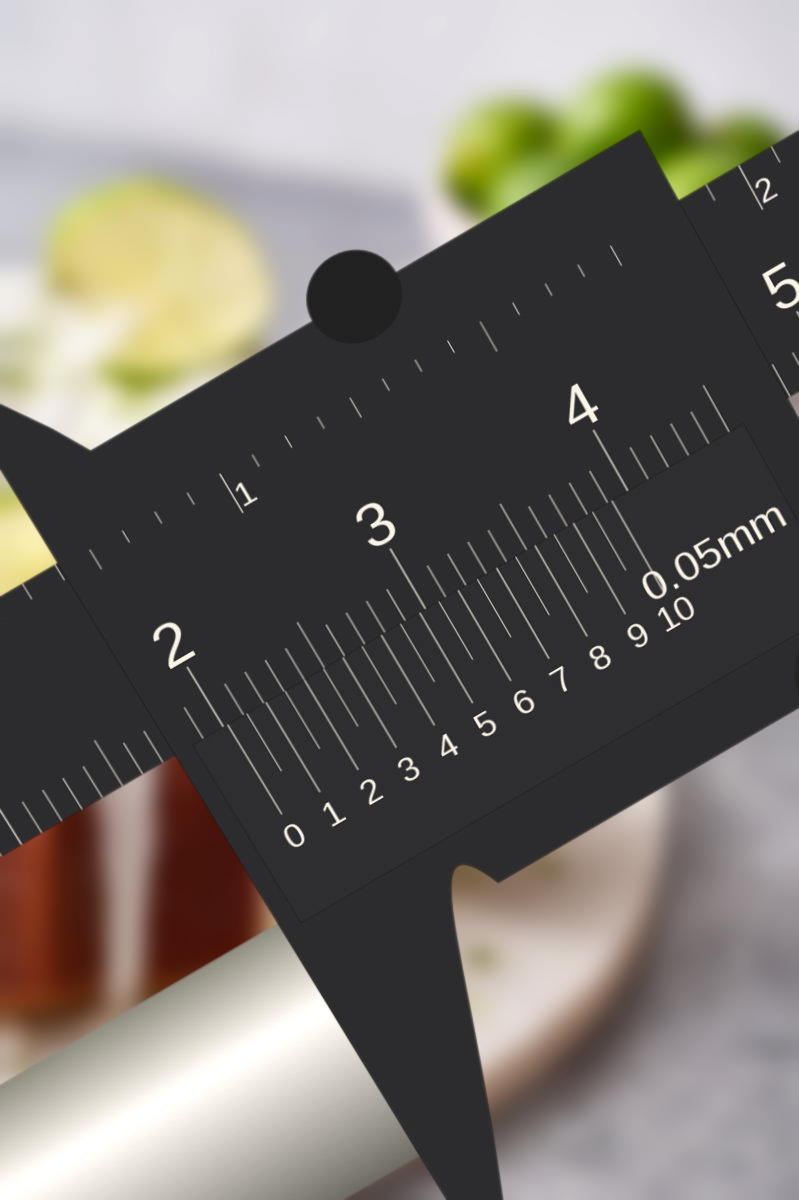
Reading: 20.2; mm
